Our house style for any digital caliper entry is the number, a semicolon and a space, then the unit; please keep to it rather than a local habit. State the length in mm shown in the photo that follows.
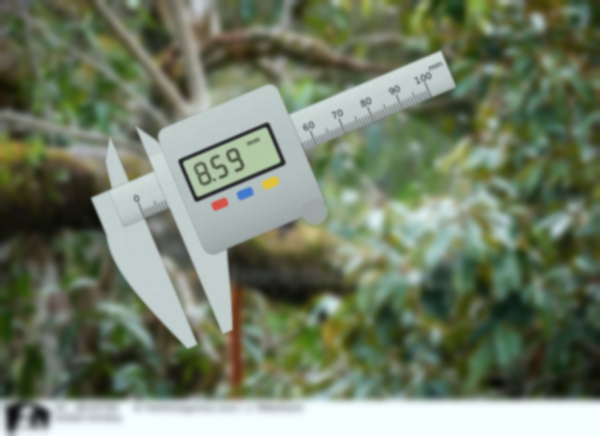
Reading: 8.59; mm
